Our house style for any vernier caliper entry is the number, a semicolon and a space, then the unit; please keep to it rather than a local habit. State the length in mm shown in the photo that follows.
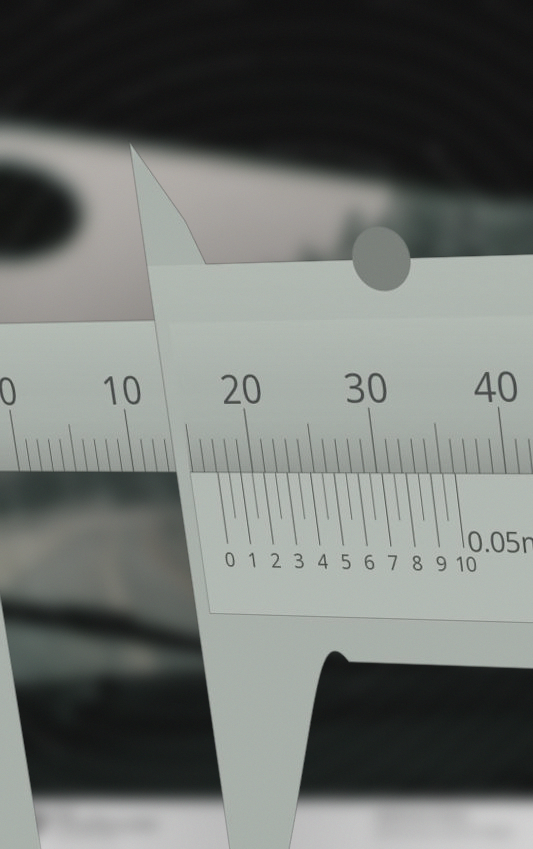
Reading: 17.1; mm
